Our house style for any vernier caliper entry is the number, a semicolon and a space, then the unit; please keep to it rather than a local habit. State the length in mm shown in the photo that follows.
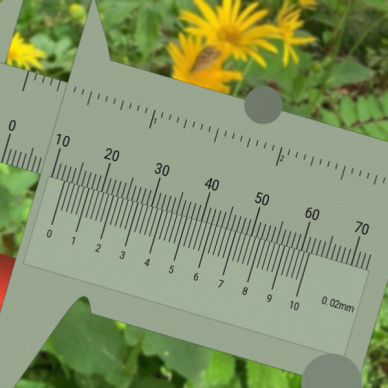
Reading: 12.6; mm
